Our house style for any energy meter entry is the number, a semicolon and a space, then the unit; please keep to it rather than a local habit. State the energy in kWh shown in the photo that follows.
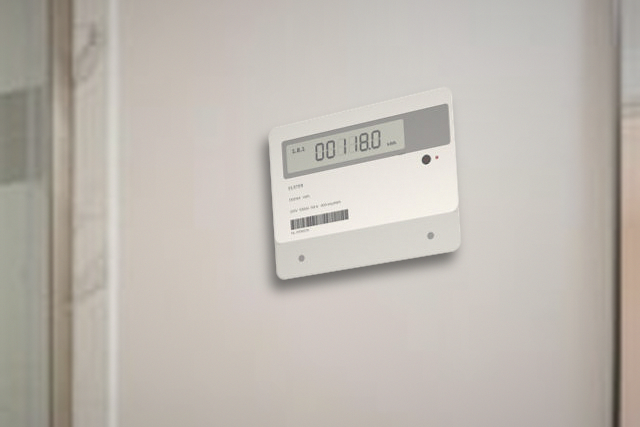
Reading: 118.0; kWh
